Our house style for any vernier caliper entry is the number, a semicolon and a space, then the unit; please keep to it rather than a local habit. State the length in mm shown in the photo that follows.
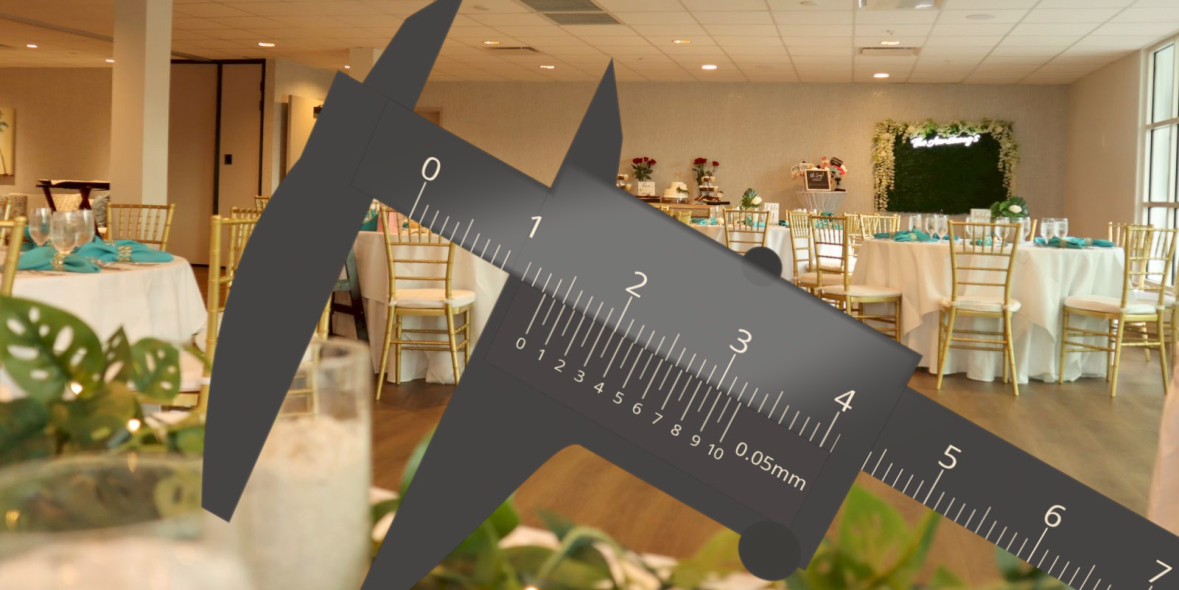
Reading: 13.3; mm
